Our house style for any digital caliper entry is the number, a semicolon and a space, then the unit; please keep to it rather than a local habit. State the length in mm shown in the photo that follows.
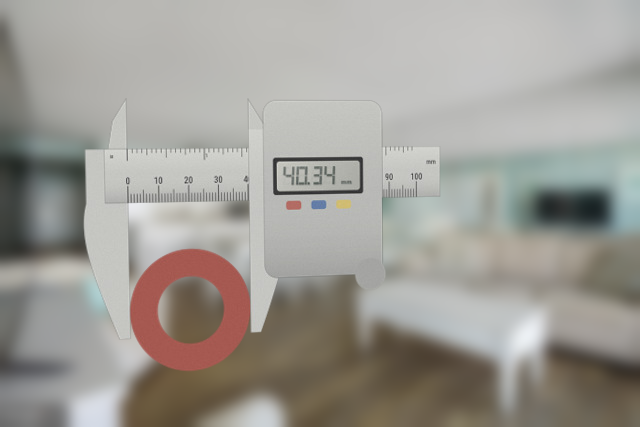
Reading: 40.34; mm
